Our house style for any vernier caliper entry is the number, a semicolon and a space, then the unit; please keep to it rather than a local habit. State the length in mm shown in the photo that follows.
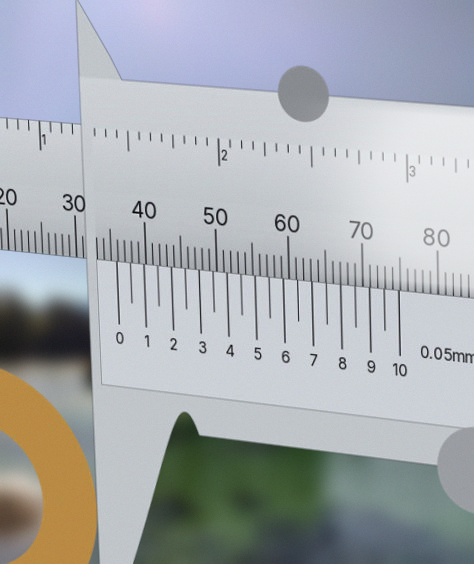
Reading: 35.8; mm
